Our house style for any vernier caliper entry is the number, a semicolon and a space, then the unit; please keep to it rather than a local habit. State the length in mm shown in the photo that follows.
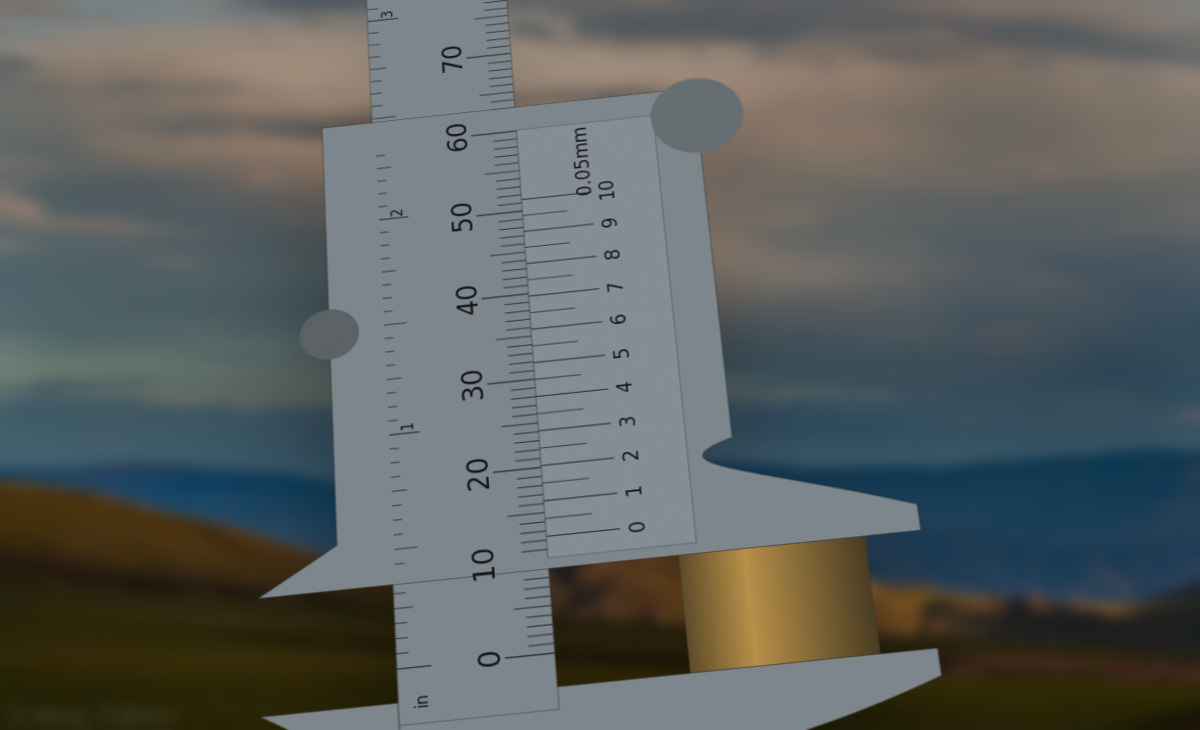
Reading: 12.4; mm
